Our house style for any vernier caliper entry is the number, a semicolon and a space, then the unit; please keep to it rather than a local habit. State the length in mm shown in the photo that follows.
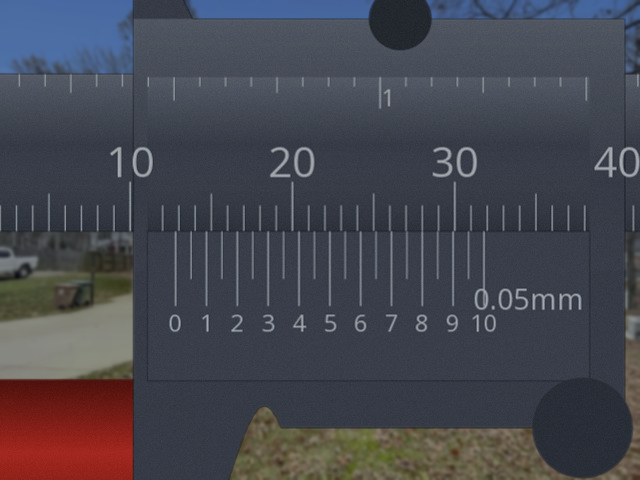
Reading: 12.8; mm
